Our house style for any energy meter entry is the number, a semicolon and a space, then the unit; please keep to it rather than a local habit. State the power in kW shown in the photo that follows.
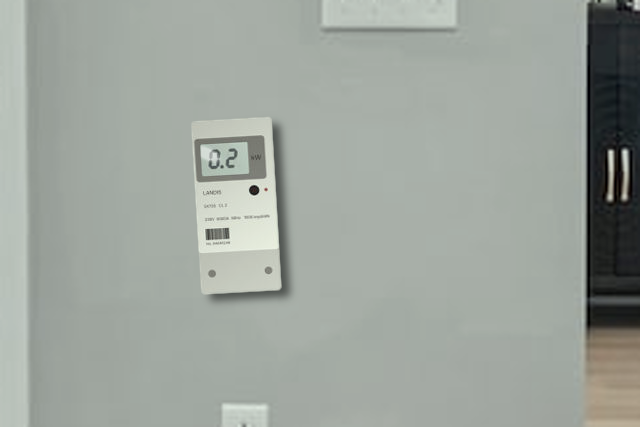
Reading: 0.2; kW
